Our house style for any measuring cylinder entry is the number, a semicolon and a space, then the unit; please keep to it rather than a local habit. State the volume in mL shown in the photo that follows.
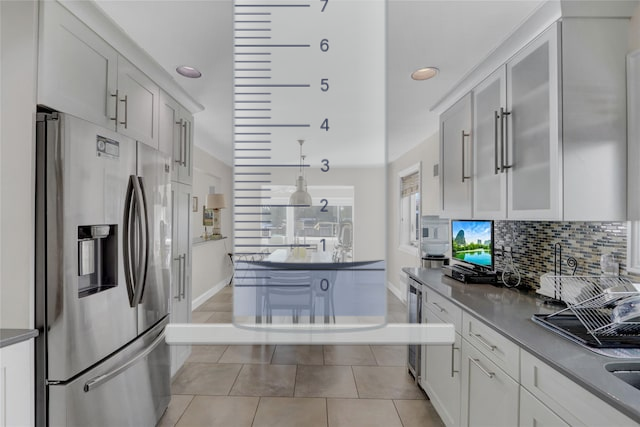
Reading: 0.4; mL
